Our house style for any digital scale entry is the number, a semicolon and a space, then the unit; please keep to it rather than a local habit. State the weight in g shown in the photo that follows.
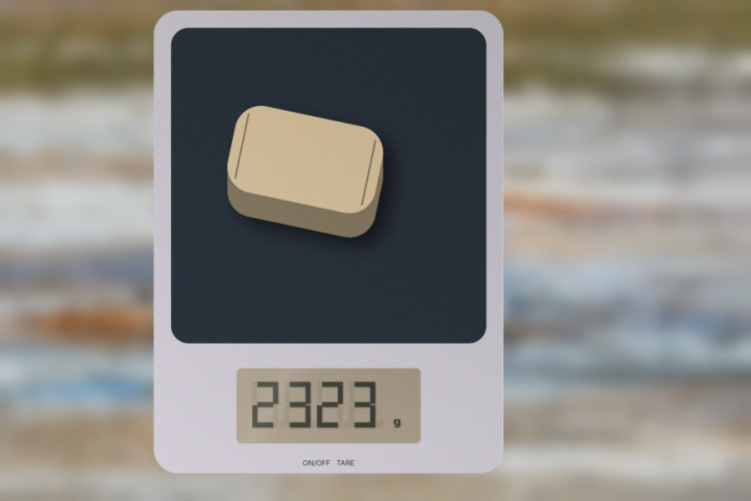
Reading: 2323; g
